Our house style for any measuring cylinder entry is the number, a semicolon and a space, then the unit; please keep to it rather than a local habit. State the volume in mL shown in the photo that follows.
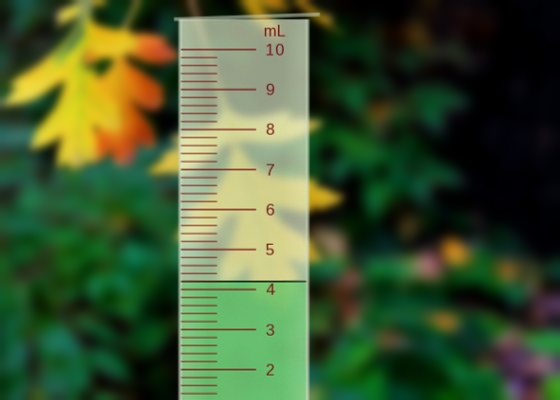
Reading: 4.2; mL
